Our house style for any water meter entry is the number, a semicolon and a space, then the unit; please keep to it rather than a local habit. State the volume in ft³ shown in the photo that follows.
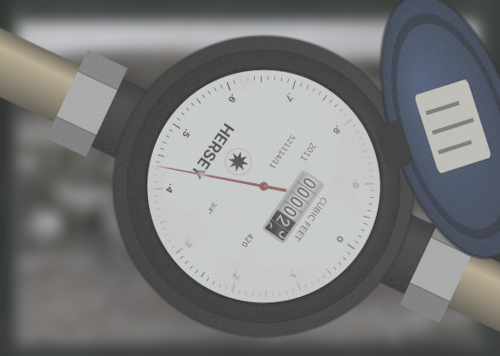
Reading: 25.43; ft³
